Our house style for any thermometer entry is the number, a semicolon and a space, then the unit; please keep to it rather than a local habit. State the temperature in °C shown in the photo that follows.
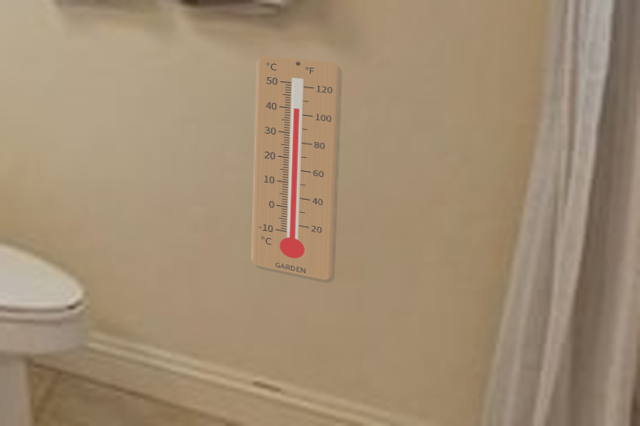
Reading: 40; °C
